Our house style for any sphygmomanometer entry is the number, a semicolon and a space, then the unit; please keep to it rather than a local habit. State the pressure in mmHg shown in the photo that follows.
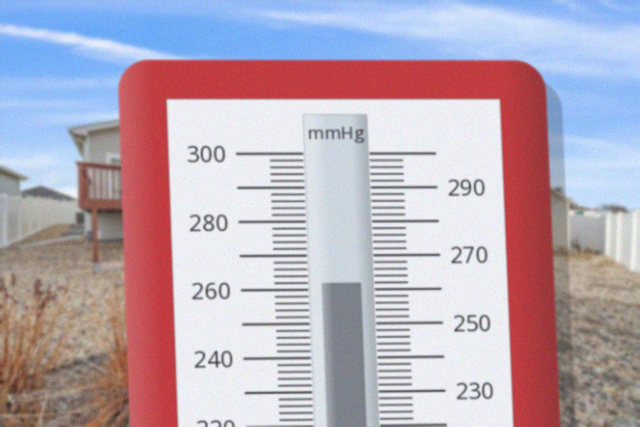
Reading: 262; mmHg
